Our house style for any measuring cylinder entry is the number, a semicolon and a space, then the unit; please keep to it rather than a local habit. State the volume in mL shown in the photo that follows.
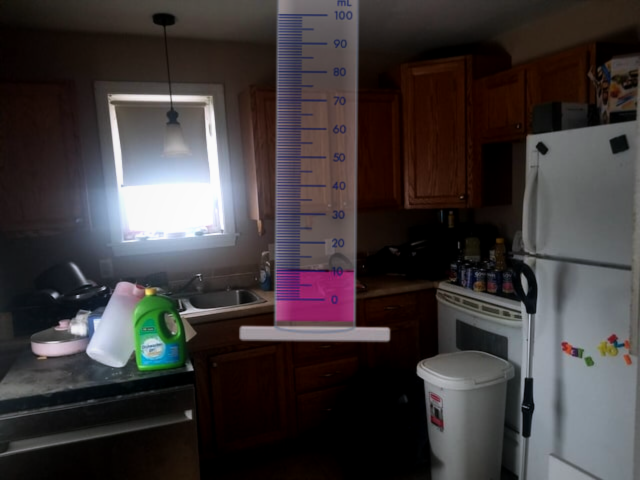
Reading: 10; mL
